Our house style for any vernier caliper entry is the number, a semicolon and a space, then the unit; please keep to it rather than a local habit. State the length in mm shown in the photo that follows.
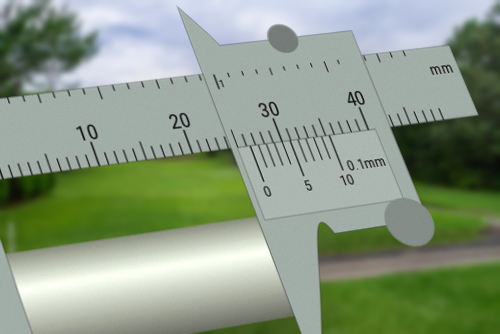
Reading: 26.4; mm
